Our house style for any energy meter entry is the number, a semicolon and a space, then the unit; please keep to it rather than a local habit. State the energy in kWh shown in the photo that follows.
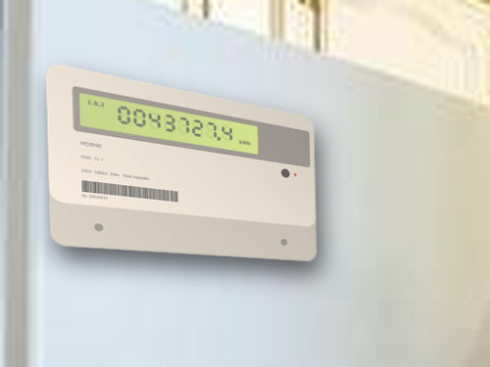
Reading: 43727.4; kWh
